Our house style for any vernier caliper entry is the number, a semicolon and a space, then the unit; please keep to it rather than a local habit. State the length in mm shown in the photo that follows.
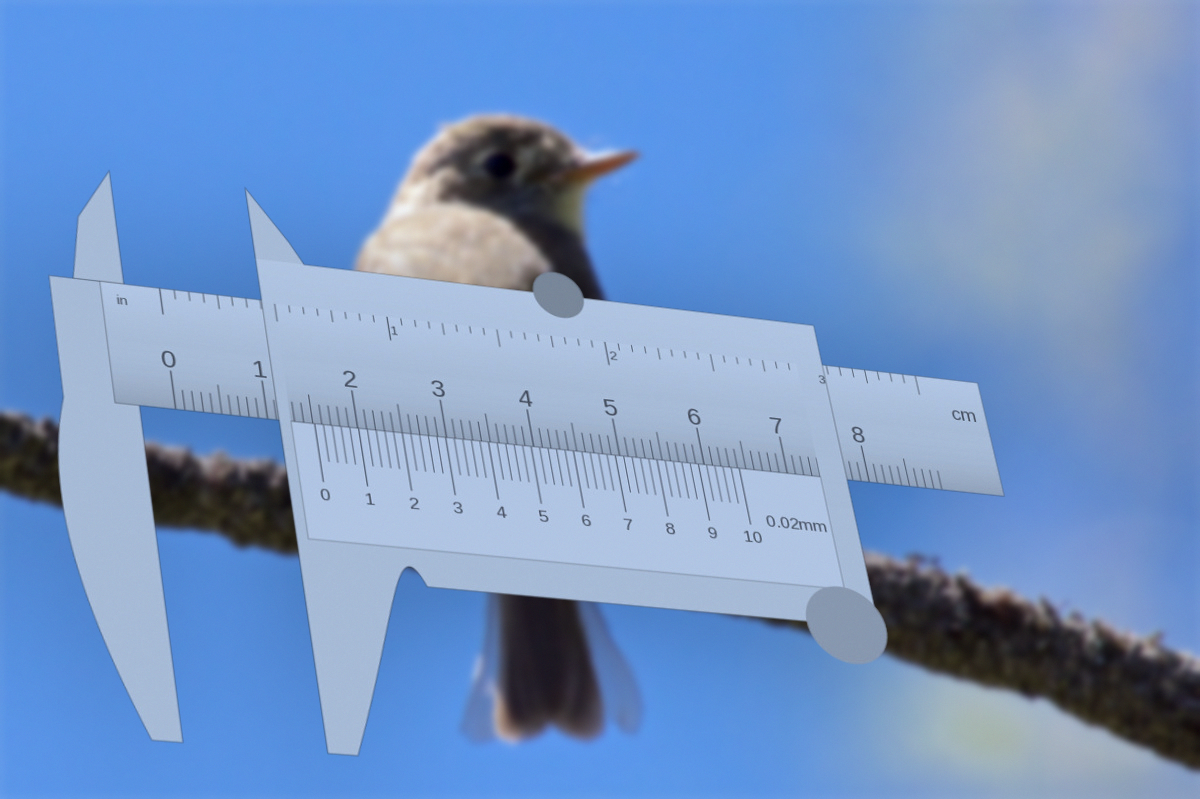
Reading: 15.2; mm
